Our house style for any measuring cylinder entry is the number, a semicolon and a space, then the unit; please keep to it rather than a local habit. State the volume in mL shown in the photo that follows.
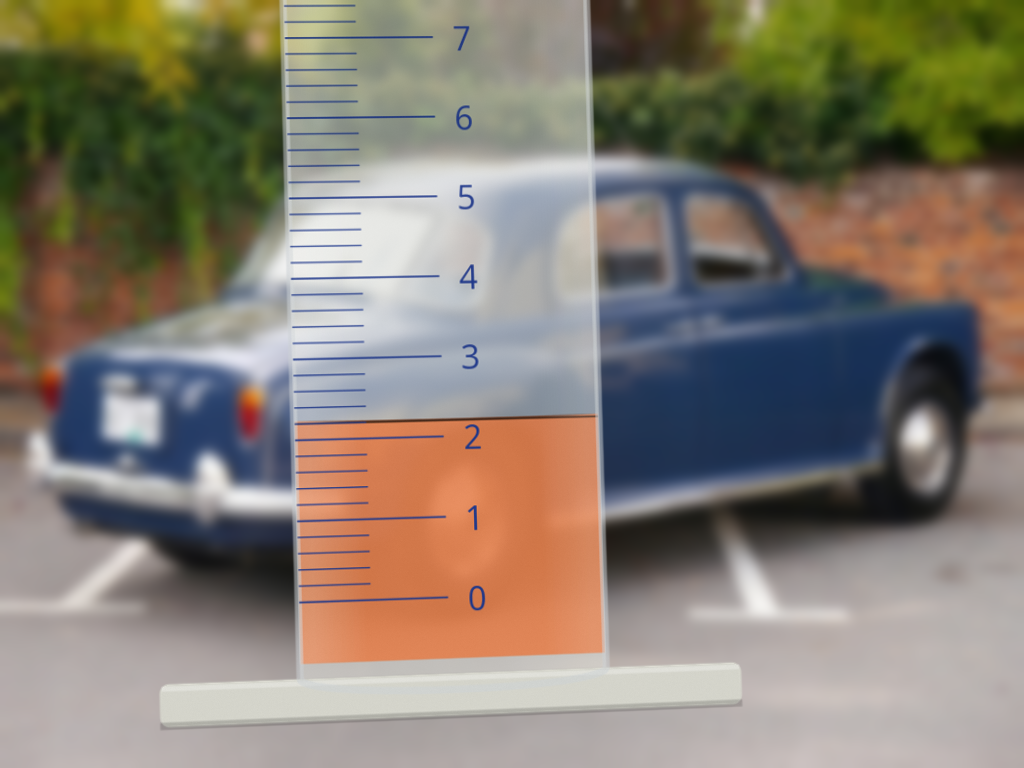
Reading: 2.2; mL
